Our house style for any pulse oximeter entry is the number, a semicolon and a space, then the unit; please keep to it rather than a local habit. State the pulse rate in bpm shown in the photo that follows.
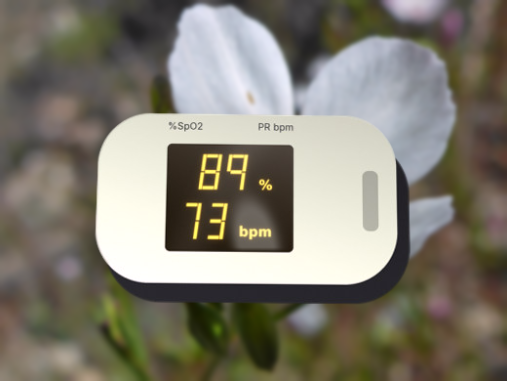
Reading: 73; bpm
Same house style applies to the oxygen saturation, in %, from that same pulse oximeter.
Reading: 89; %
